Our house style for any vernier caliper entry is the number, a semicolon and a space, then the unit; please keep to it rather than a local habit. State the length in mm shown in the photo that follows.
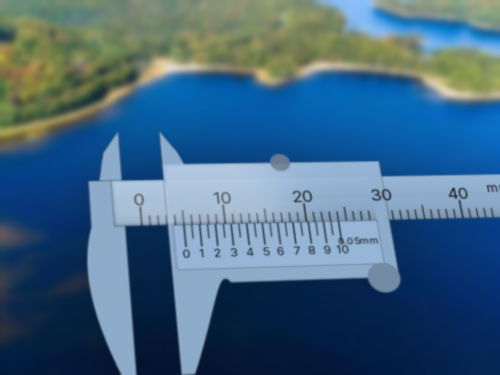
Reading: 5.0; mm
